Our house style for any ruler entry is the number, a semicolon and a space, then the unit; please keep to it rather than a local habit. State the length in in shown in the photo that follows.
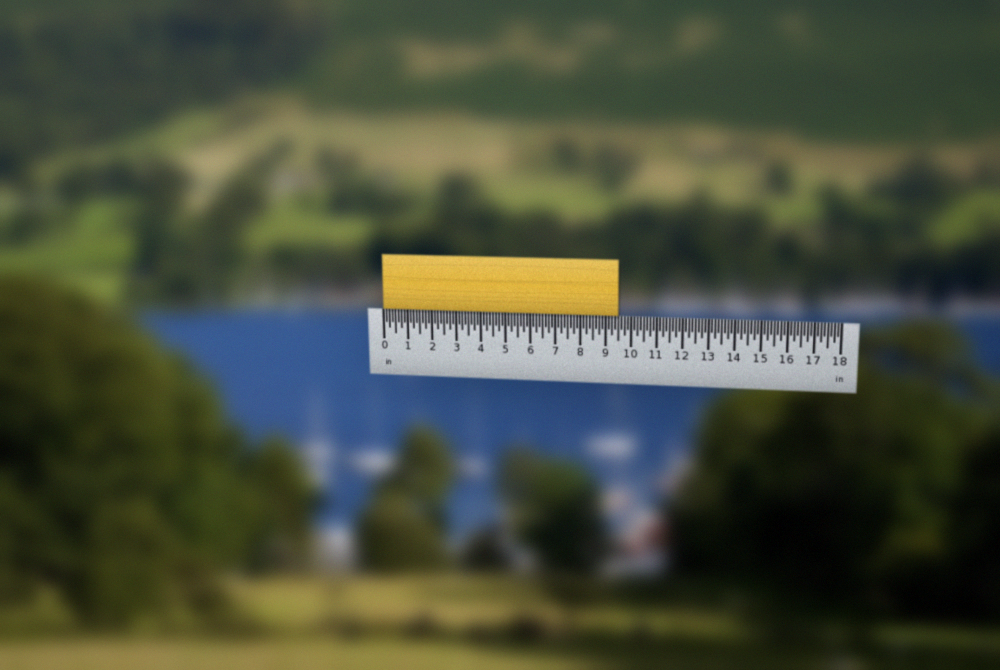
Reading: 9.5; in
